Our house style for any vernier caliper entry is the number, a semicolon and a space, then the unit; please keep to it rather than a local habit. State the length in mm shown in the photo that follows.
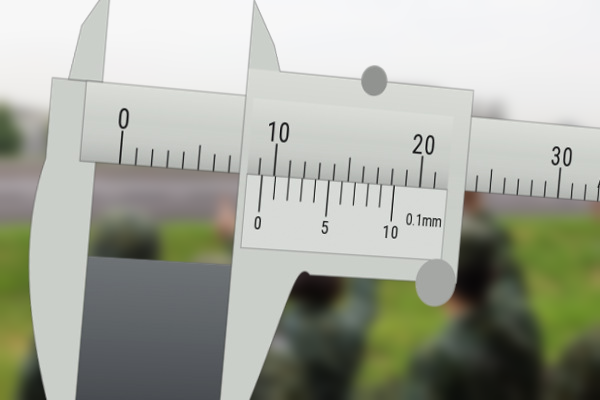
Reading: 9.2; mm
